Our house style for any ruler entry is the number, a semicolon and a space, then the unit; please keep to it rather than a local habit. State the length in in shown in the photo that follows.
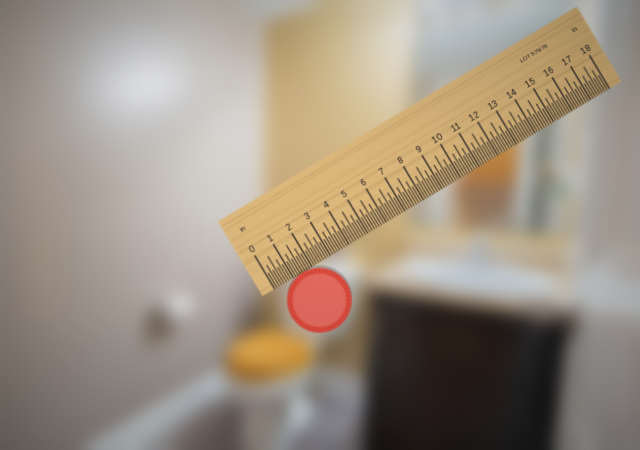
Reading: 3; in
